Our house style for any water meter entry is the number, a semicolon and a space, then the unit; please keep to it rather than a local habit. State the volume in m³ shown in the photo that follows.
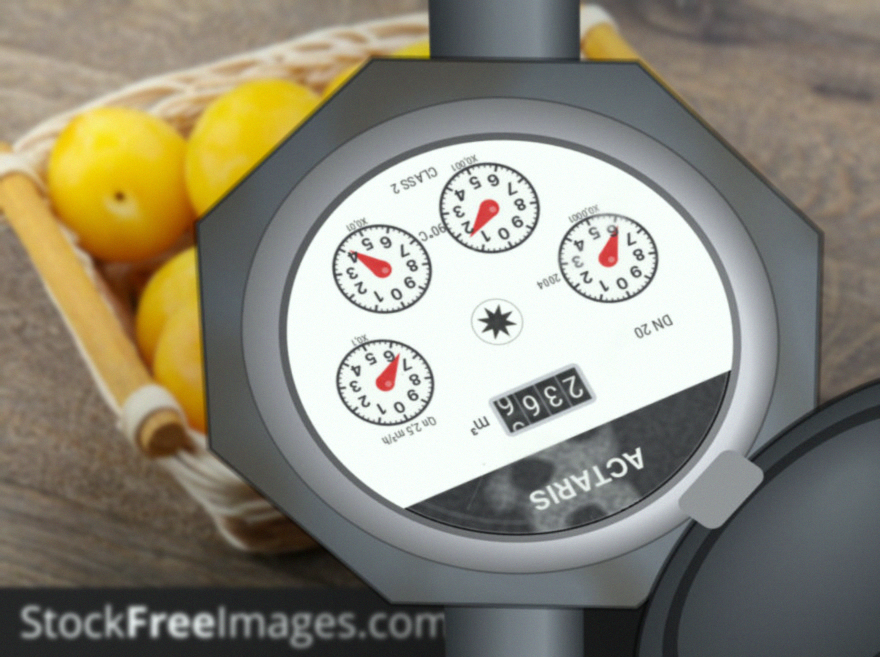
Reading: 2365.6416; m³
